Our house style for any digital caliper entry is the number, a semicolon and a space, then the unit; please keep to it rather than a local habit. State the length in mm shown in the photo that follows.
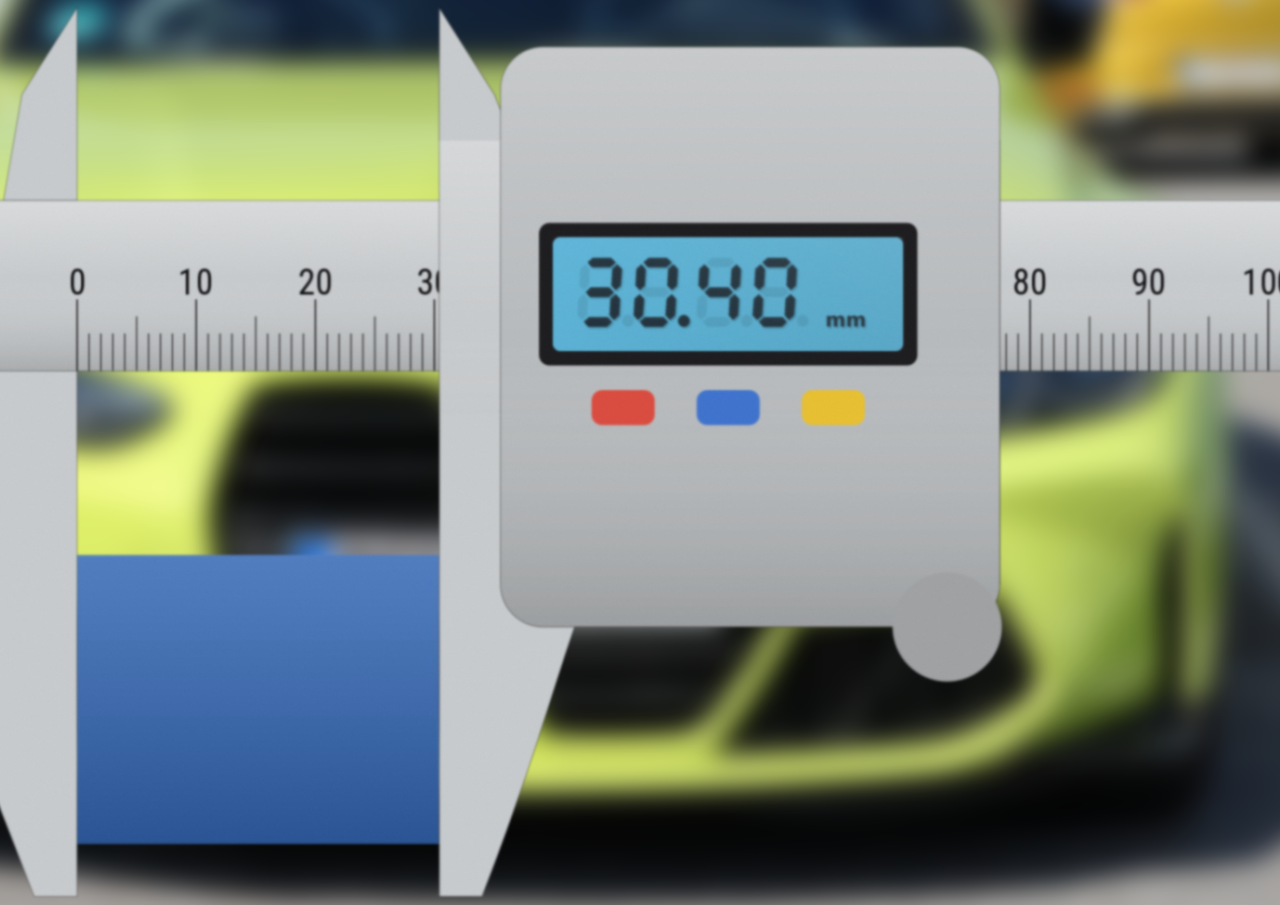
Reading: 30.40; mm
